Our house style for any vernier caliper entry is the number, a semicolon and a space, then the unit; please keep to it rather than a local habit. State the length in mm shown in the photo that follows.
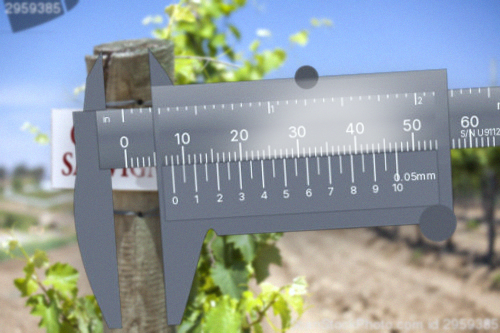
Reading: 8.0; mm
